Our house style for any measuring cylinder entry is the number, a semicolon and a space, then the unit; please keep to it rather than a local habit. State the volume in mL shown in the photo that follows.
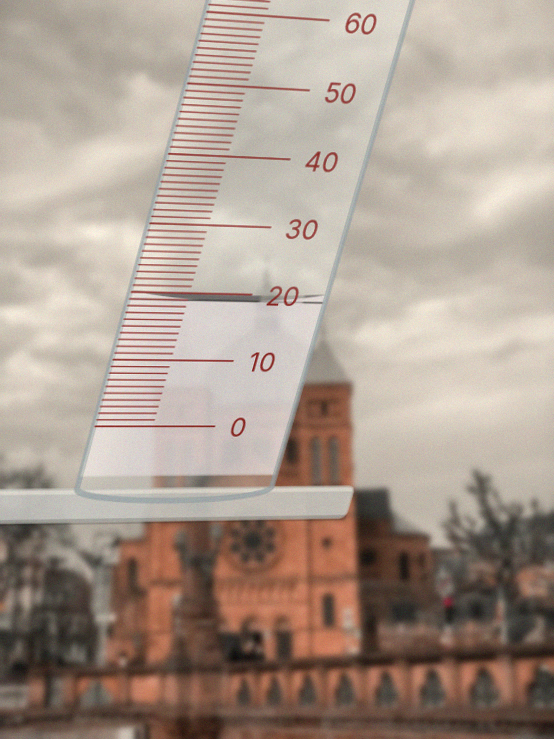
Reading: 19; mL
